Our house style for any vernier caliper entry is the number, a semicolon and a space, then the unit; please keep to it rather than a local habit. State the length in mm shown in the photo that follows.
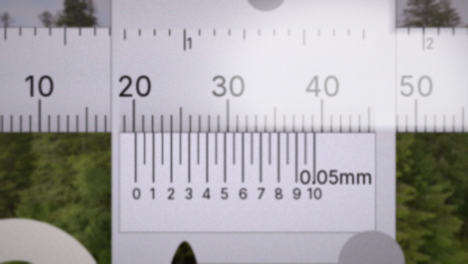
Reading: 20.2; mm
